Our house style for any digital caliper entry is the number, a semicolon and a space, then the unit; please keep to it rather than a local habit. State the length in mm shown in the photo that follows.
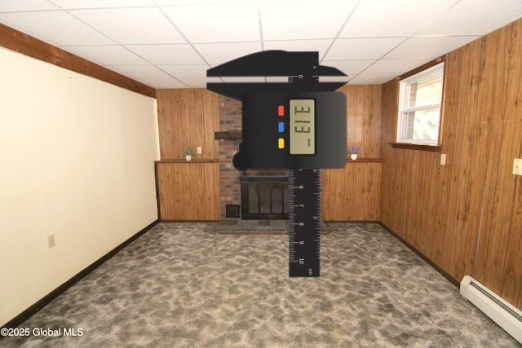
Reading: 3.13; mm
